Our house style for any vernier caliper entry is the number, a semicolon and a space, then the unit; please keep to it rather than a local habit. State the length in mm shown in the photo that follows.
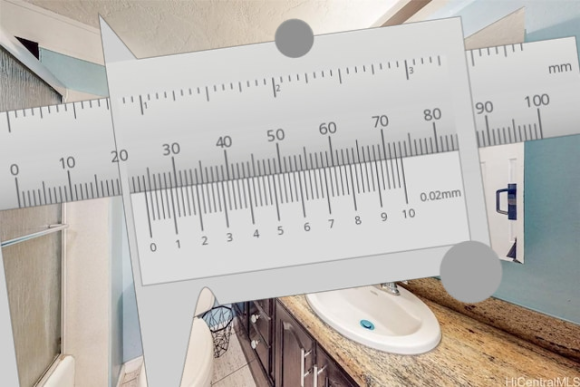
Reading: 24.0; mm
